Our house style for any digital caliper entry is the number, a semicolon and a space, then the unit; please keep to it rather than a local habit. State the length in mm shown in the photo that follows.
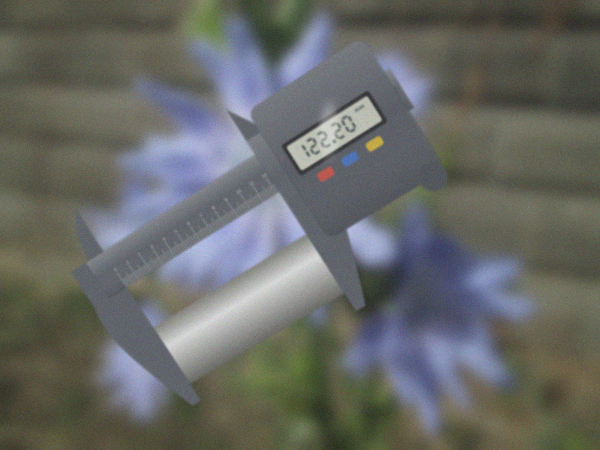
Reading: 122.20; mm
